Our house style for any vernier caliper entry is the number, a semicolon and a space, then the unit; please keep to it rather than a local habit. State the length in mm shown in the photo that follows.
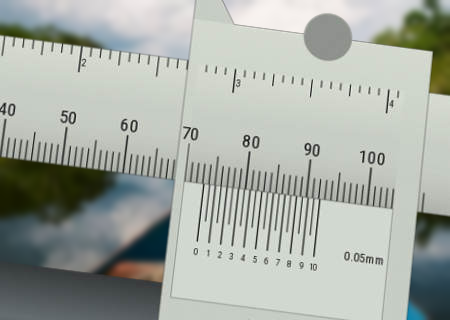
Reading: 73.2; mm
